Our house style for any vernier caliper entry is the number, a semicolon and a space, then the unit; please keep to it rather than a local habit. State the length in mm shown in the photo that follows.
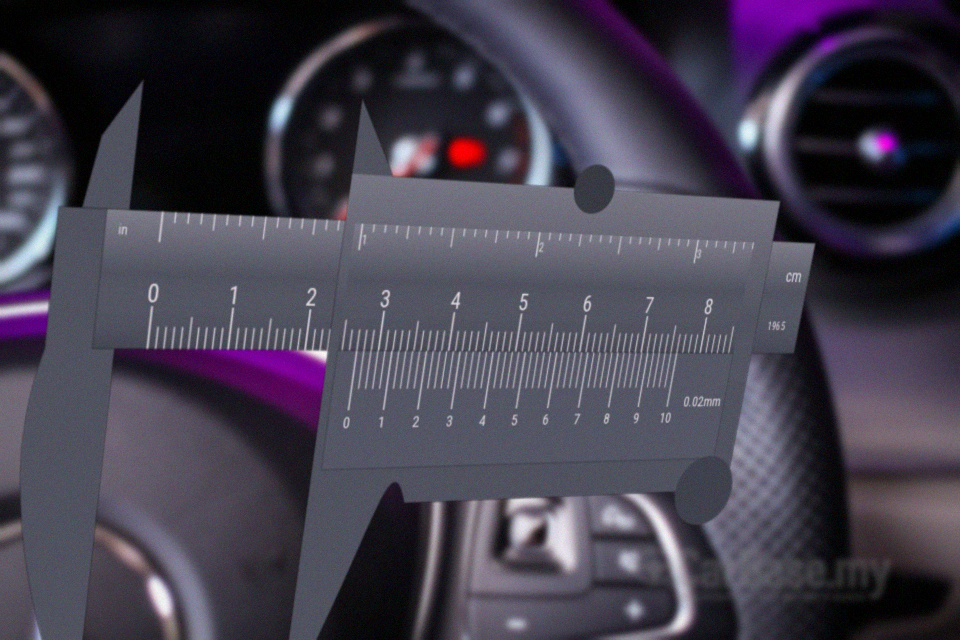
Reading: 27.0; mm
